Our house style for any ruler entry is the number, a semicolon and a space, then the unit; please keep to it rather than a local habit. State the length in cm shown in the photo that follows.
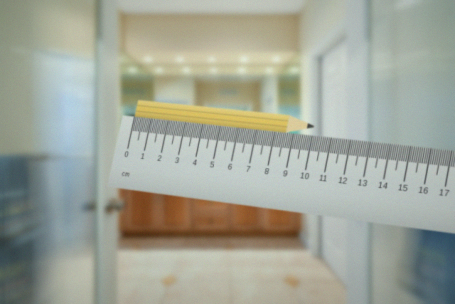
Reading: 10; cm
